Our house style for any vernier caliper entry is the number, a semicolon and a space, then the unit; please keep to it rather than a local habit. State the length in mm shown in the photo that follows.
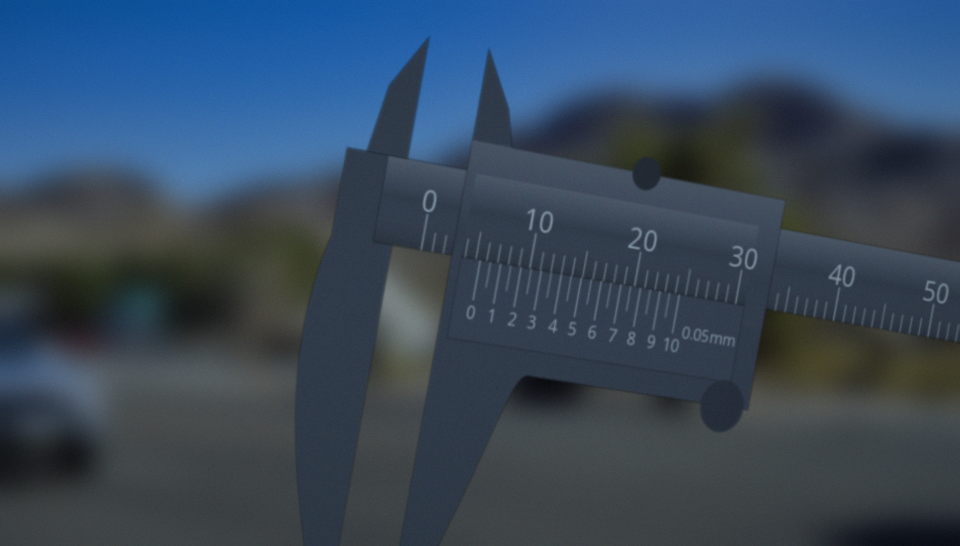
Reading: 5.4; mm
